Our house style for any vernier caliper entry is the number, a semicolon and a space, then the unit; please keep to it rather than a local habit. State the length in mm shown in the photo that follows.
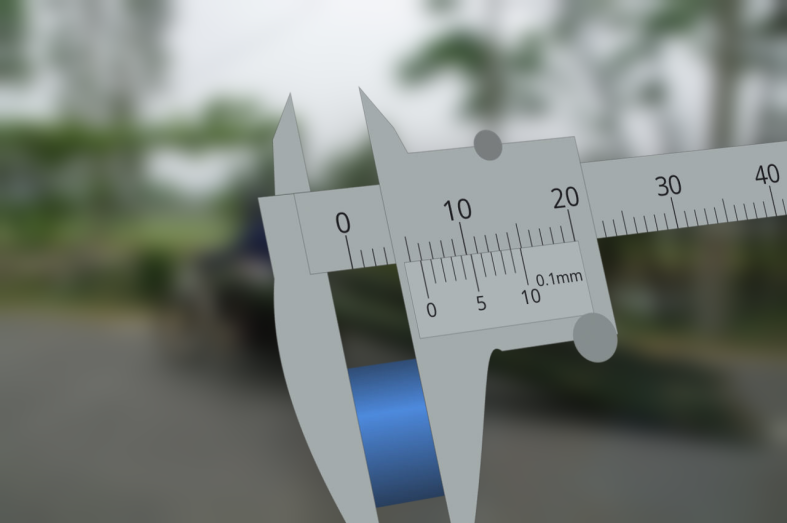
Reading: 5.9; mm
